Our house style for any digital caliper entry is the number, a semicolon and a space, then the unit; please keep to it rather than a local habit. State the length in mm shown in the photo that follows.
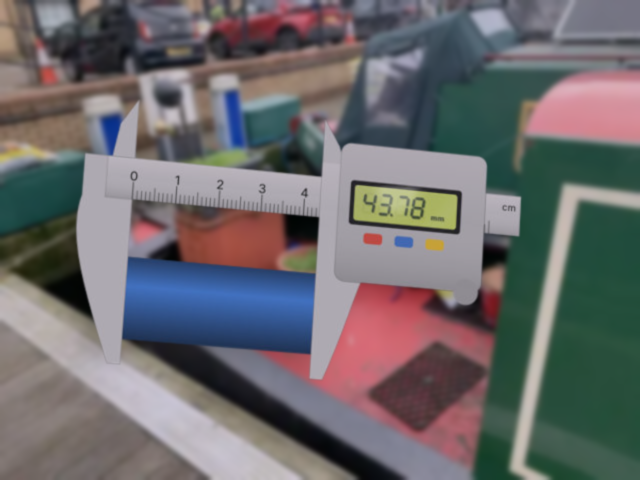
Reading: 43.78; mm
